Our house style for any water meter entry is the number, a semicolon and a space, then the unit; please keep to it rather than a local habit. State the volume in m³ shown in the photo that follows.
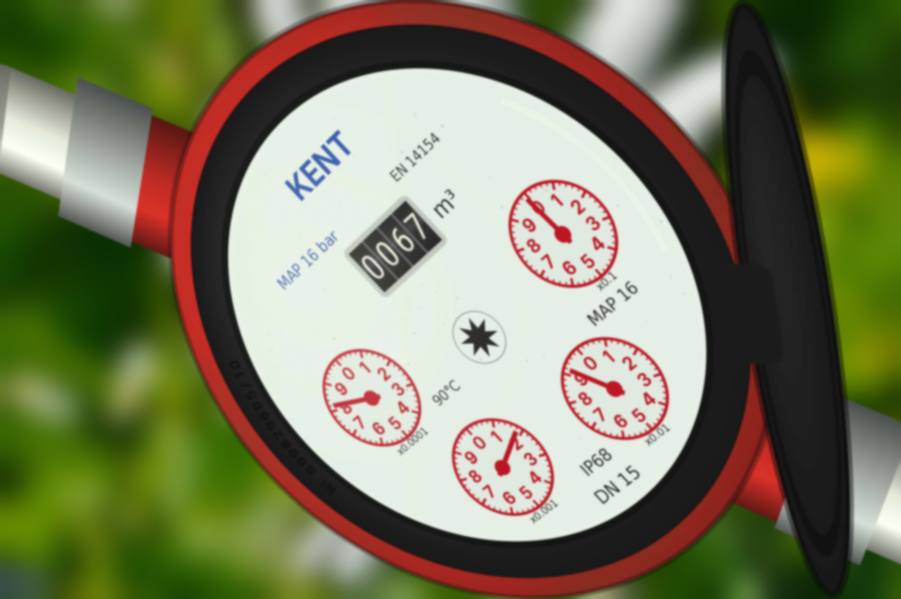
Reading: 66.9918; m³
